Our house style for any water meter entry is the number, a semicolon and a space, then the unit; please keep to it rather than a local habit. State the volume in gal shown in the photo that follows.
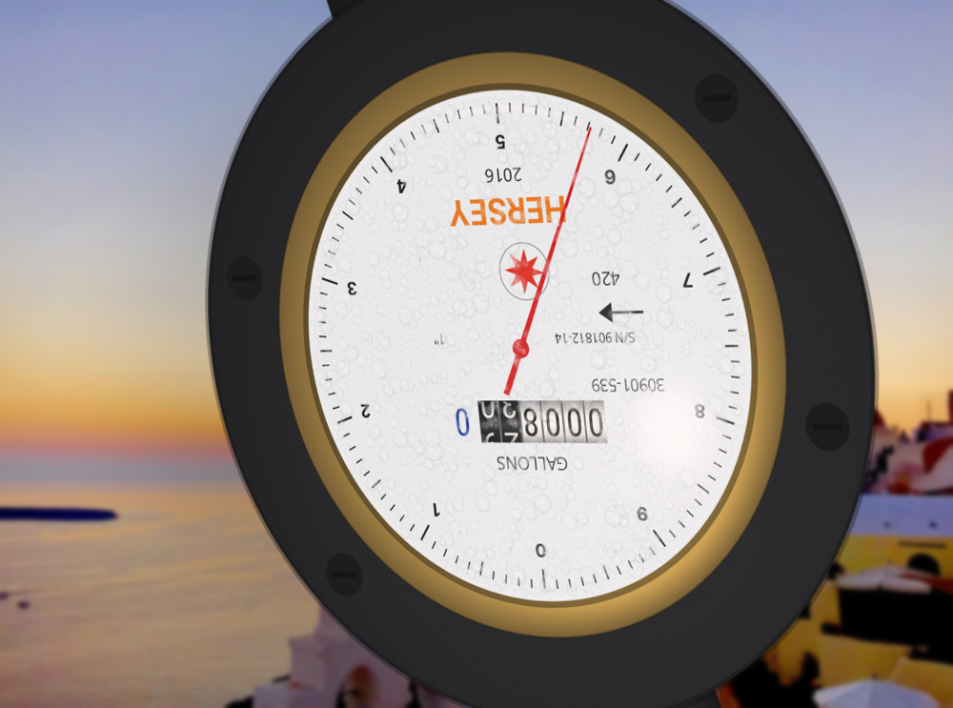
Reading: 8295.7; gal
